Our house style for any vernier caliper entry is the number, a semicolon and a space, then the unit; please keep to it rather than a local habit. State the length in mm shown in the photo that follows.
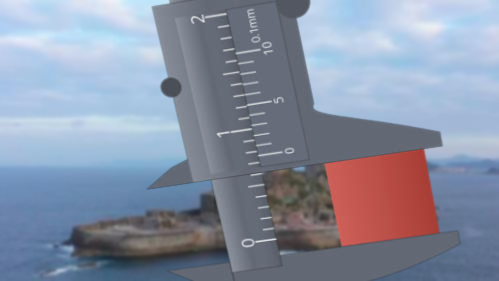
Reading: 7.6; mm
